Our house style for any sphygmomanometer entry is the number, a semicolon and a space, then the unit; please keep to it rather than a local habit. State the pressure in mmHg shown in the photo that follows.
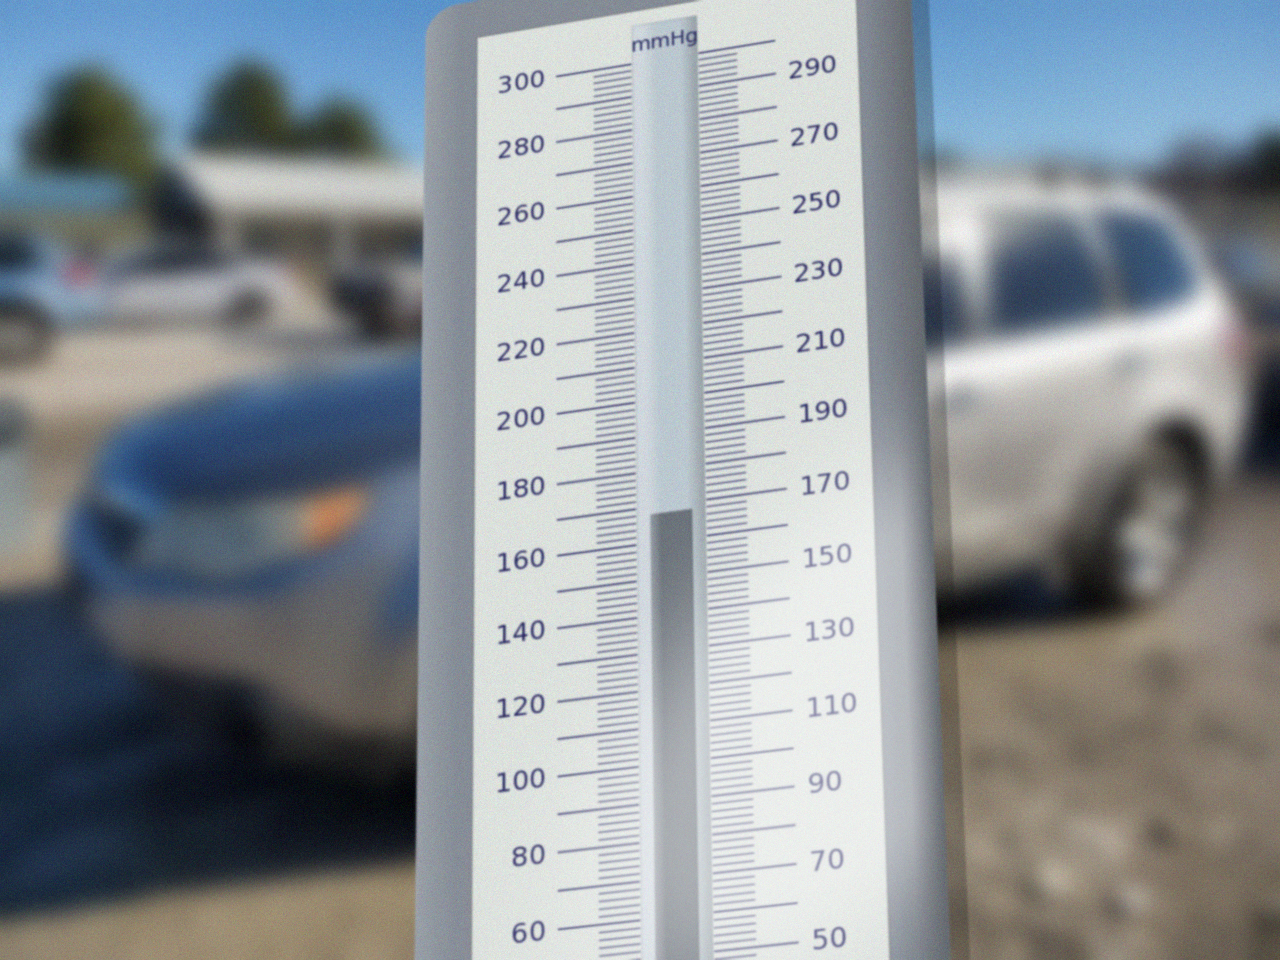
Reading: 168; mmHg
